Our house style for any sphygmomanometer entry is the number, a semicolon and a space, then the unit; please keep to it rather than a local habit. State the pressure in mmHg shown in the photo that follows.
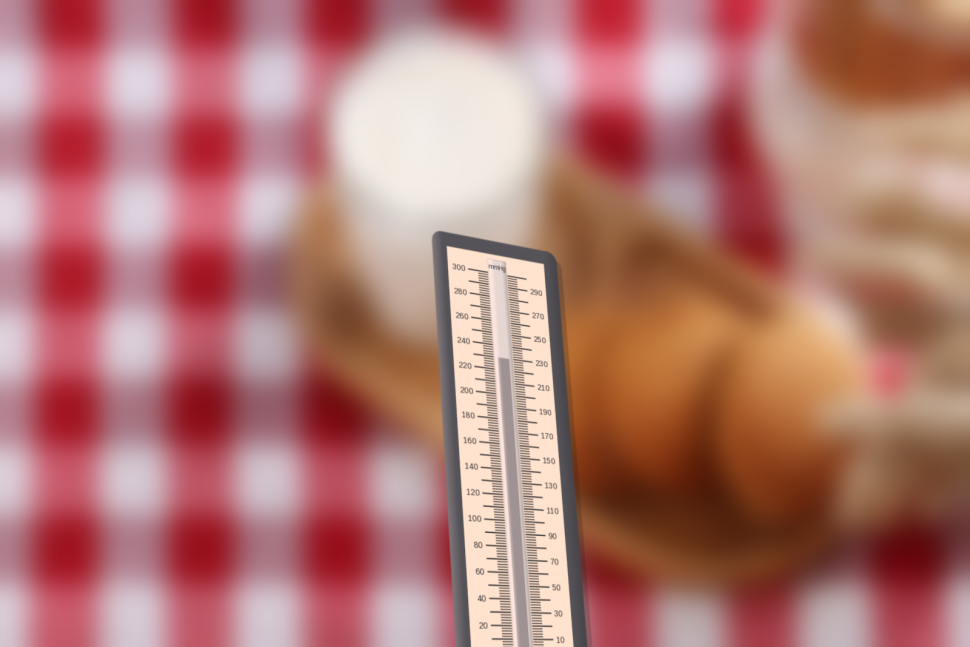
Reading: 230; mmHg
